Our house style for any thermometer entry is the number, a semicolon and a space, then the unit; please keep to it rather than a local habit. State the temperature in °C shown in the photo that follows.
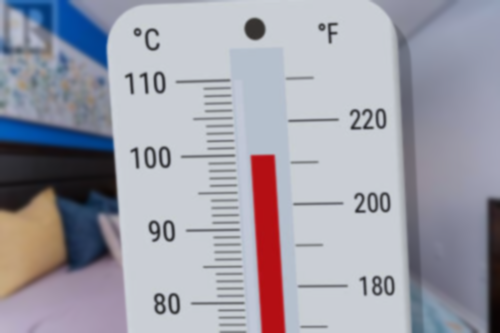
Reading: 100; °C
